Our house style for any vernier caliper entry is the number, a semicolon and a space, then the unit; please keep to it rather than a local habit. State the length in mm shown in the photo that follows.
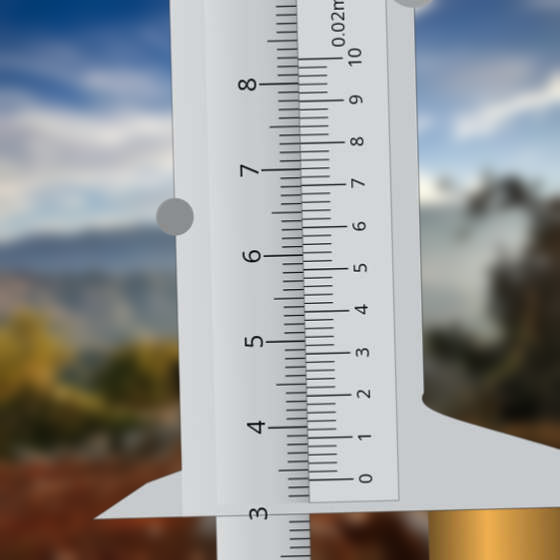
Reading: 33.8; mm
